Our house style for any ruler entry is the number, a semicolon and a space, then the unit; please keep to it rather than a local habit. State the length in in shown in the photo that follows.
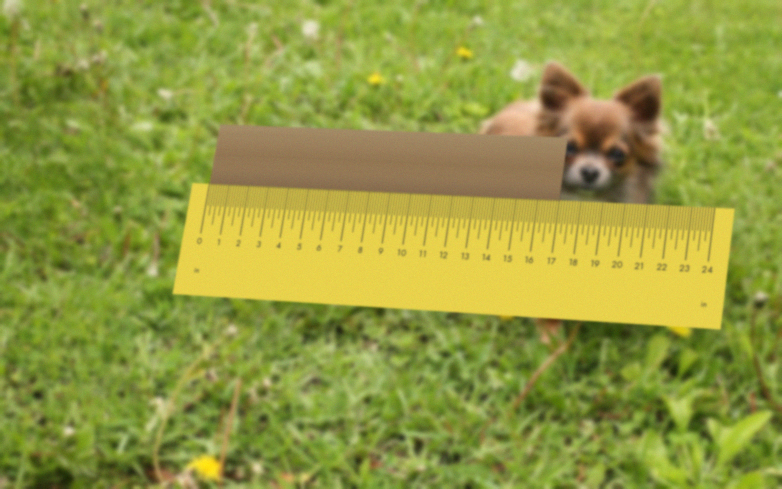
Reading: 17; in
